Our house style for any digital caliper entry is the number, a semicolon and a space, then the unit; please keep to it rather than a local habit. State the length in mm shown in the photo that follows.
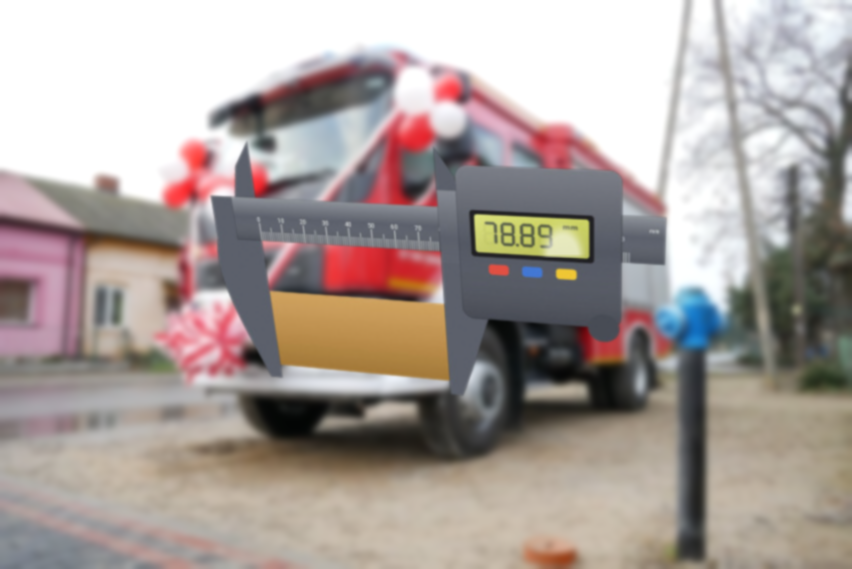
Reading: 78.89; mm
